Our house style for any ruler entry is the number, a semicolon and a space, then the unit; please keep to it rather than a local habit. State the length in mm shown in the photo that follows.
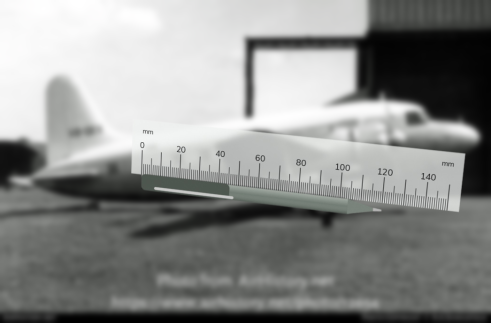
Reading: 120; mm
